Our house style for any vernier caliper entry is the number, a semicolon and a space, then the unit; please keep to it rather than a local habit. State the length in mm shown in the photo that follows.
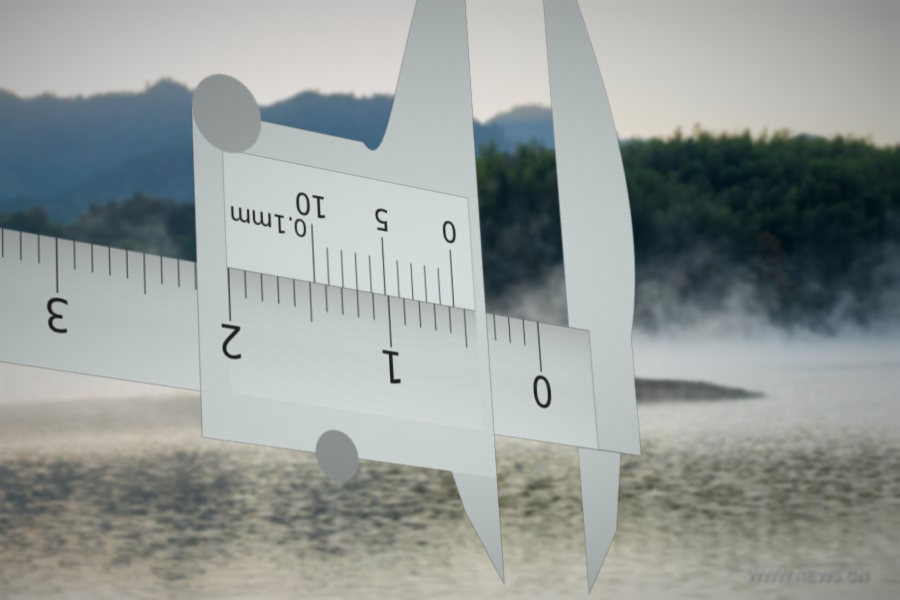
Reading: 5.7; mm
